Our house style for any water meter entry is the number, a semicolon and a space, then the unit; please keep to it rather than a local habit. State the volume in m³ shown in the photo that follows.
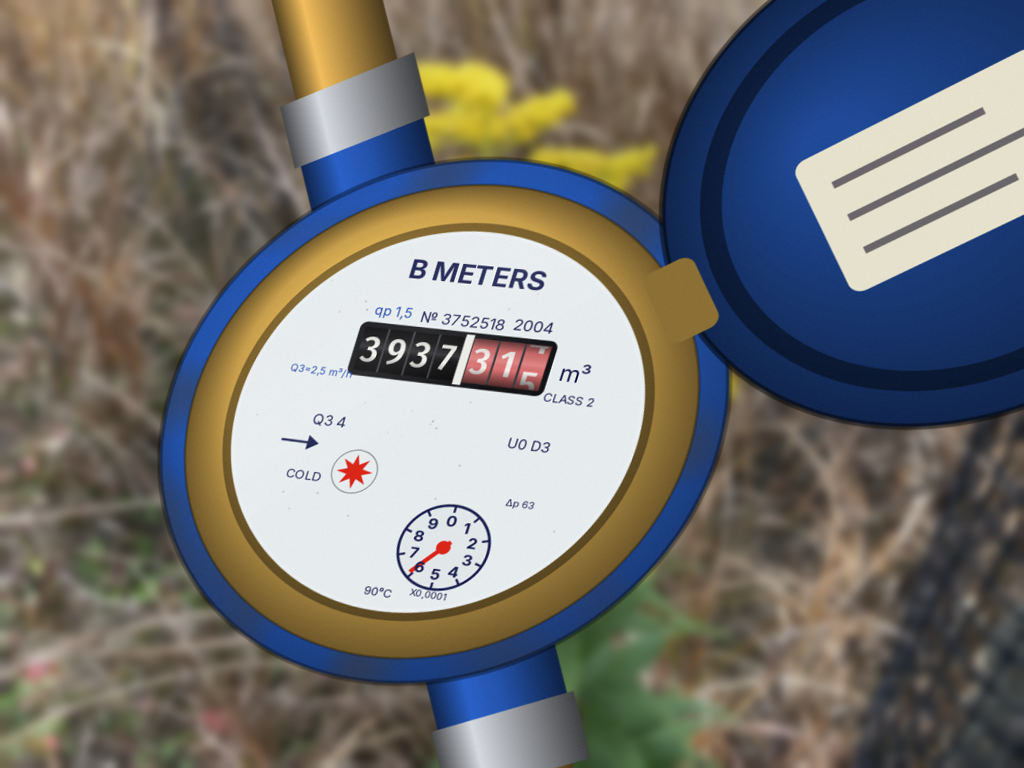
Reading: 3937.3146; m³
